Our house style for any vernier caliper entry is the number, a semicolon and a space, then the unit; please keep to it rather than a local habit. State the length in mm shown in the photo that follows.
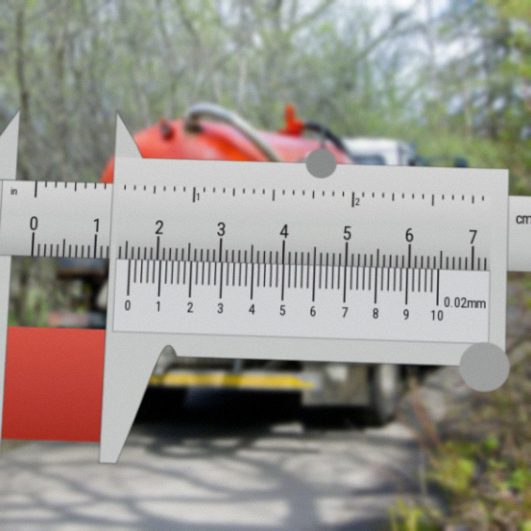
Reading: 15.6; mm
